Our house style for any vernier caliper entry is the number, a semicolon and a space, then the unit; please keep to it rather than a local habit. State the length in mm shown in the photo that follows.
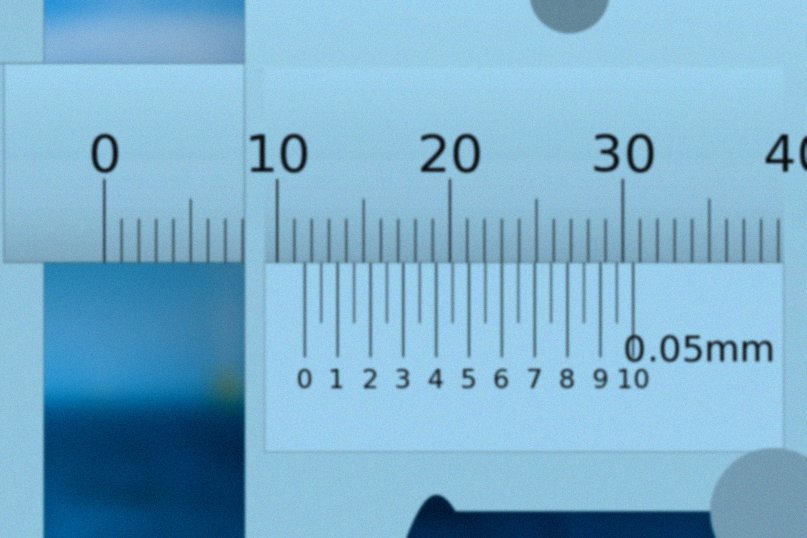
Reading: 11.6; mm
